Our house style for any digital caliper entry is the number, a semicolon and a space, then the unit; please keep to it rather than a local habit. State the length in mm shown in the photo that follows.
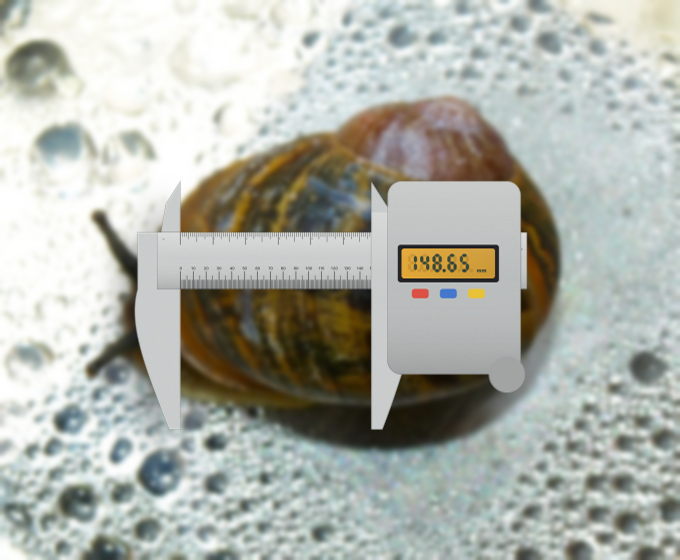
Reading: 148.65; mm
